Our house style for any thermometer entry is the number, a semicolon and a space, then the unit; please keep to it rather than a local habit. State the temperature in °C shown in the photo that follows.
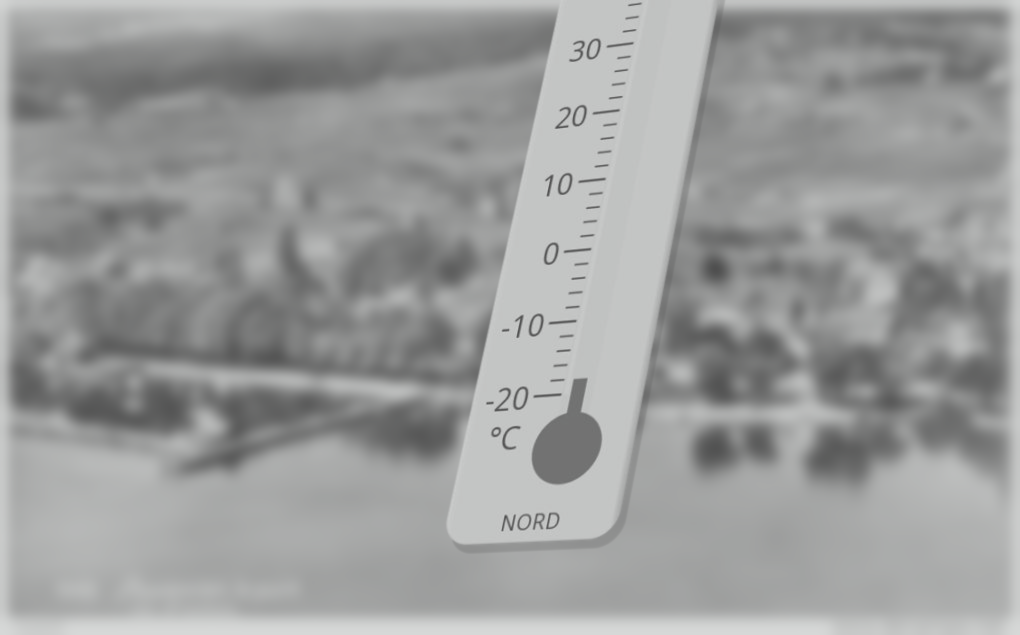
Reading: -18; °C
